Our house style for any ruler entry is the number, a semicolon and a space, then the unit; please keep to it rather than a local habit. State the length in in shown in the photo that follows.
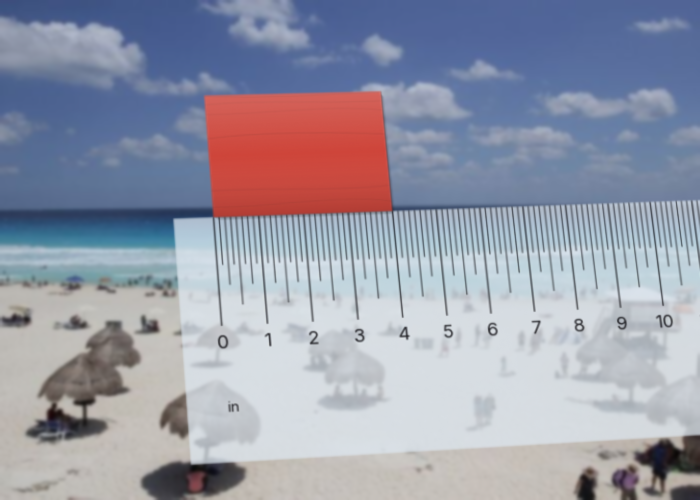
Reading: 4; in
